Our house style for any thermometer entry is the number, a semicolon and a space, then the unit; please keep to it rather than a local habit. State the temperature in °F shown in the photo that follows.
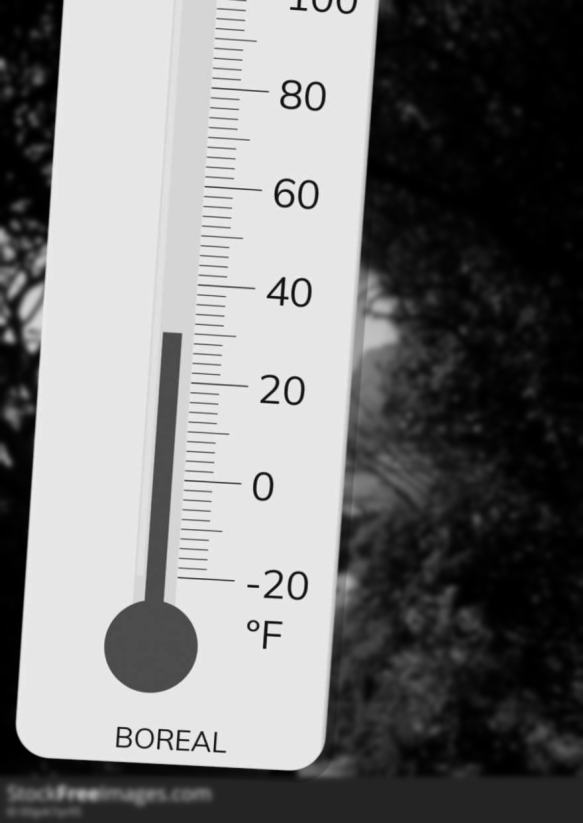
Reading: 30; °F
